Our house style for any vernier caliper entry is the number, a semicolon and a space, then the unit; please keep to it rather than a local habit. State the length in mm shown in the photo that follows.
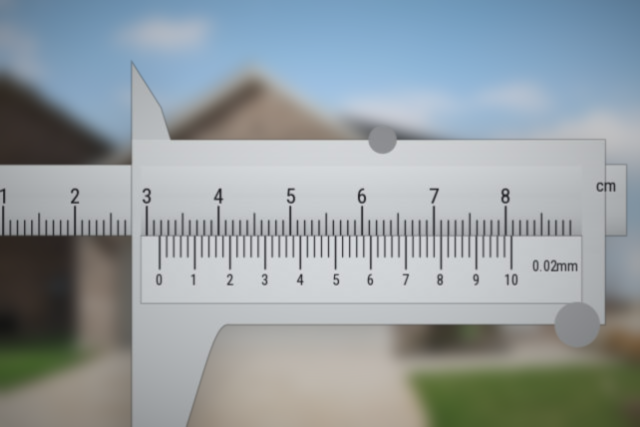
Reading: 31.8; mm
